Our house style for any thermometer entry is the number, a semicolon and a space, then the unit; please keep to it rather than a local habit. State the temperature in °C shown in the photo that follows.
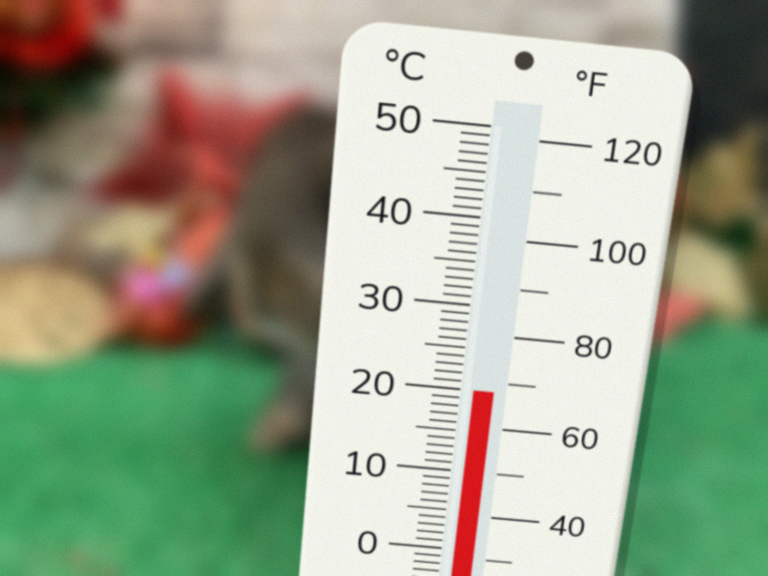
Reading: 20; °C
